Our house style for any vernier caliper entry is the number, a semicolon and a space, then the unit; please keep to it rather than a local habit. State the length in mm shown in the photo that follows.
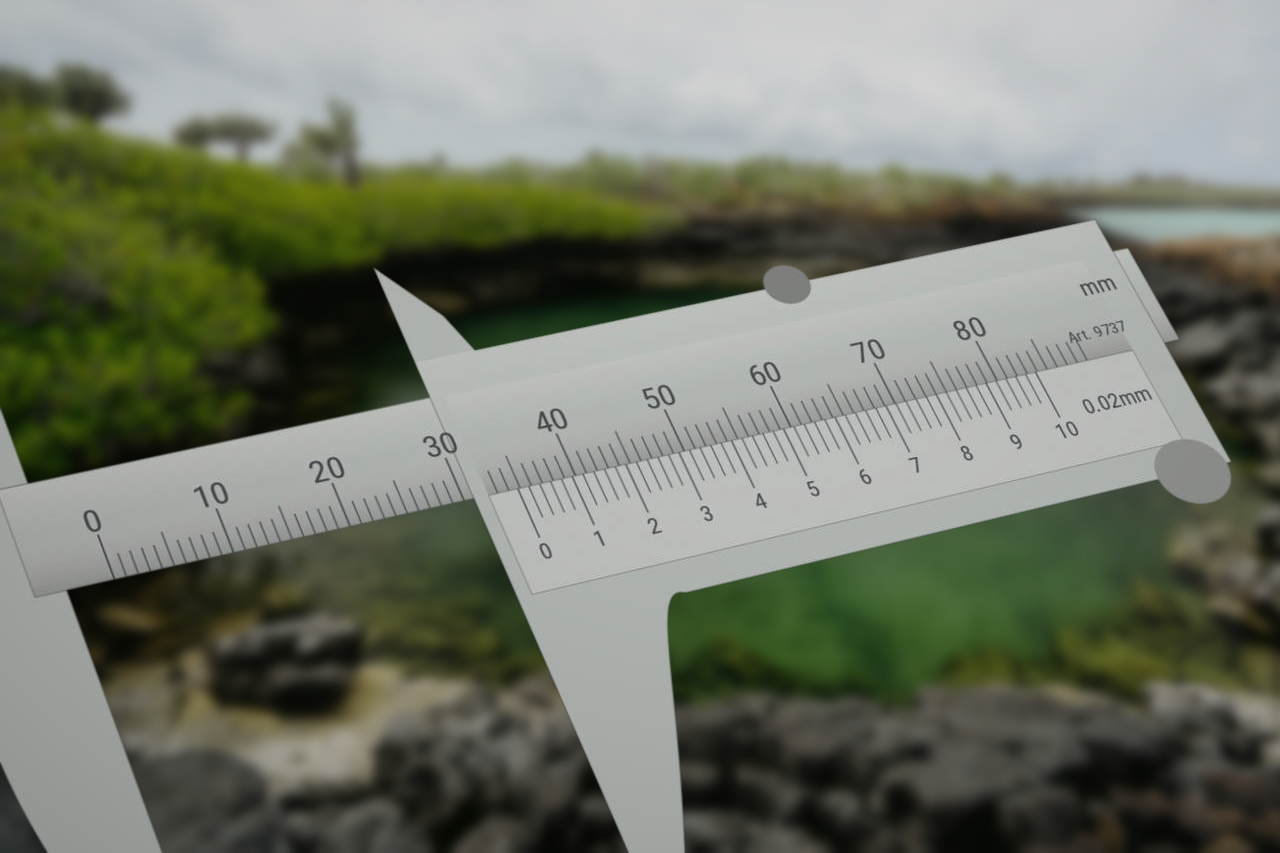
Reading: 34.8; mm
